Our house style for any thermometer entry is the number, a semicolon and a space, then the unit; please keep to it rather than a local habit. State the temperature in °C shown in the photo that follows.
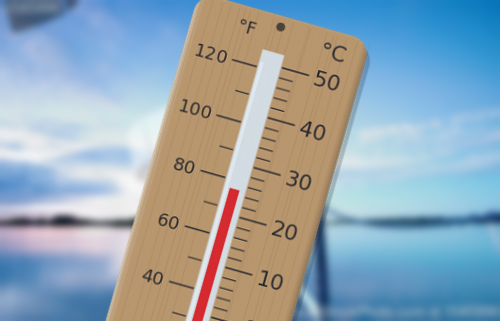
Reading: 25; °C
